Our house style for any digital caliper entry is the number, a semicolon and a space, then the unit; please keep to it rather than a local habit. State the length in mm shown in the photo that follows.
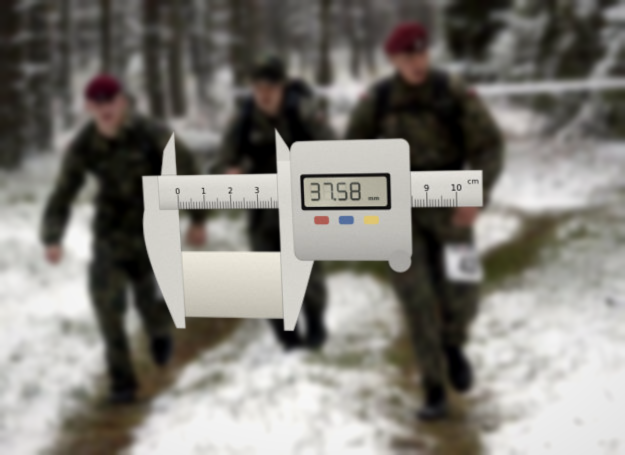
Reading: 37.58; mm
